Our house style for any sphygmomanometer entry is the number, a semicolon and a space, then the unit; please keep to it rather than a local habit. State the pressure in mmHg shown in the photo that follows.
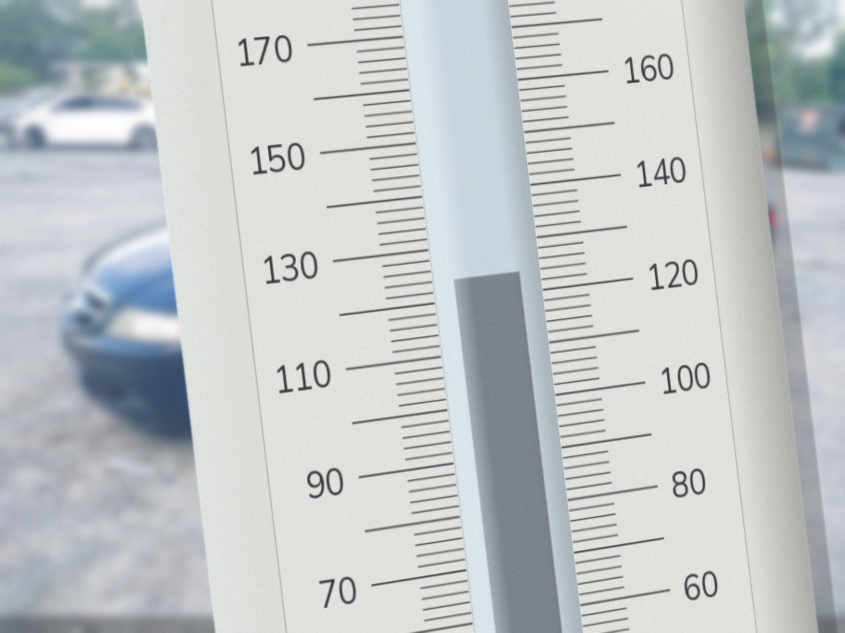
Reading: 124; mmHg
